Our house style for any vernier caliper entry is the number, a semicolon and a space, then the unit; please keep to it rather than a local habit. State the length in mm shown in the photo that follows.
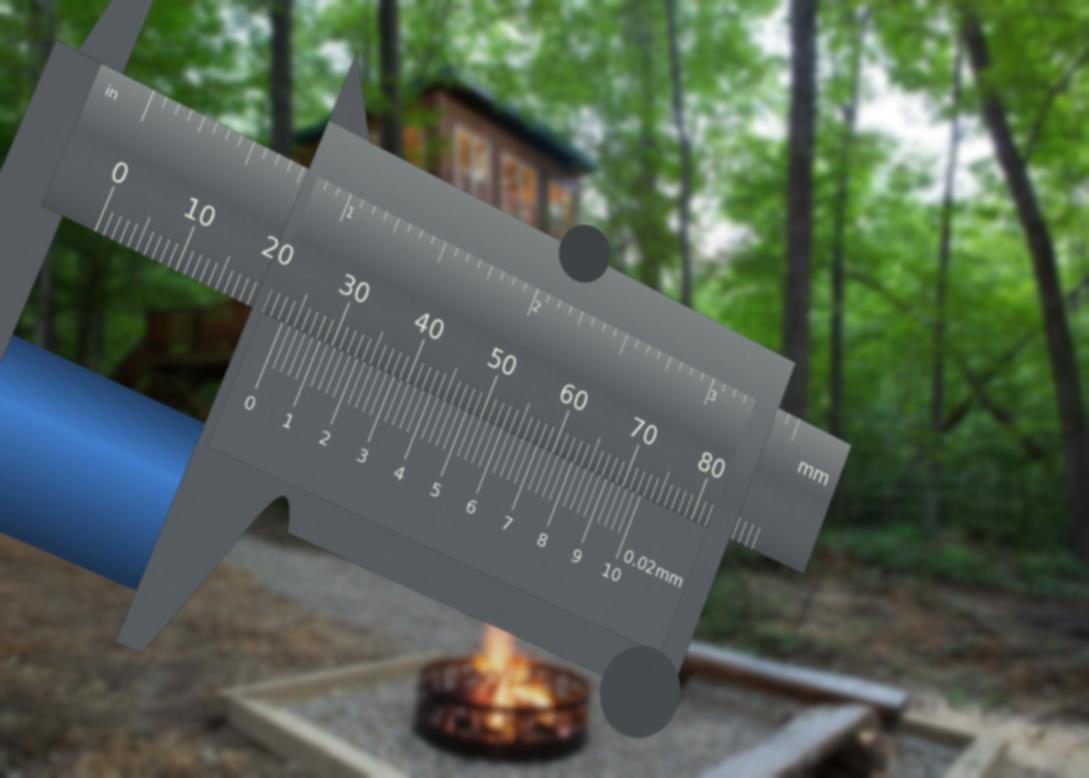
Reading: 23.6; mm
